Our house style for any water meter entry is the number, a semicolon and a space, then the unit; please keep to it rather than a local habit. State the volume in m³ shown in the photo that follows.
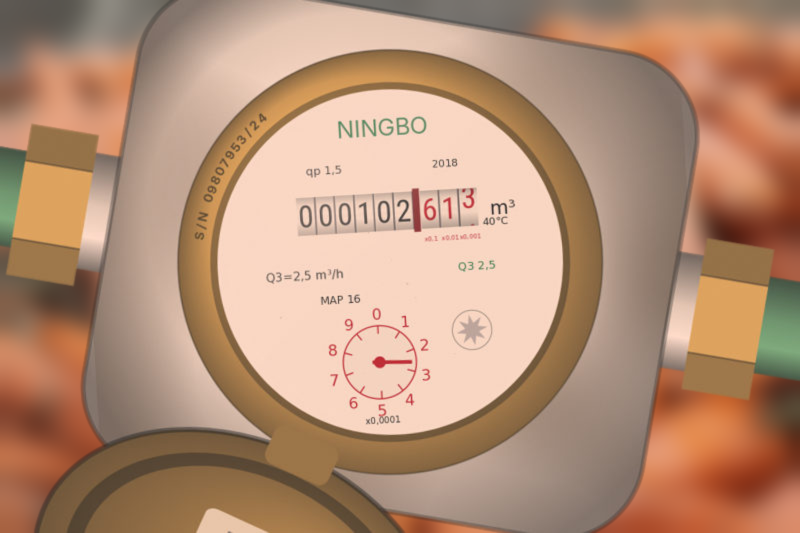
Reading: 102.6132; m³
